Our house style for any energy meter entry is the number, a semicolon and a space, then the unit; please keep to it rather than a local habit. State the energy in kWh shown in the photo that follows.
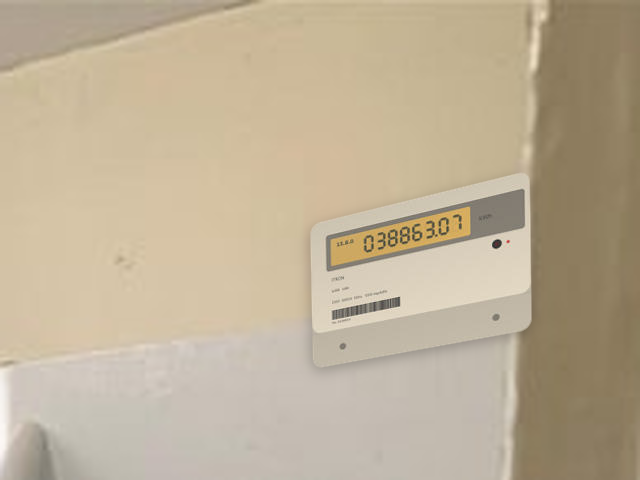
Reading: 38863.07; kWh
